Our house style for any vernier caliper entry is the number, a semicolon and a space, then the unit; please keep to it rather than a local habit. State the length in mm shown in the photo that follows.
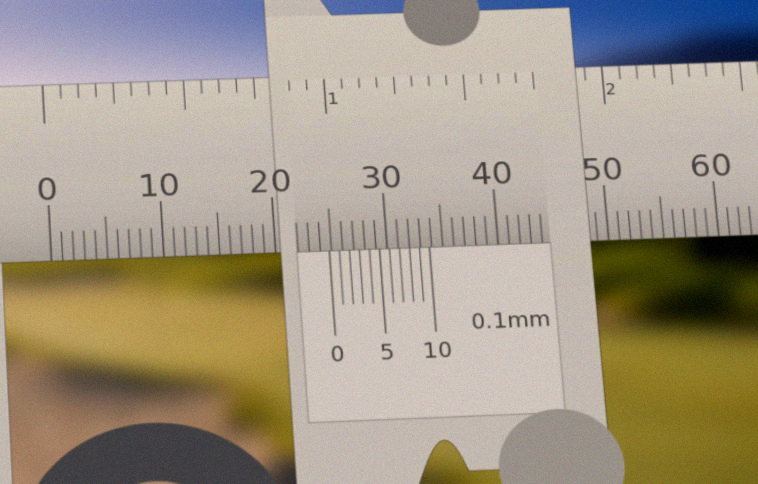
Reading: 24.8; mm
